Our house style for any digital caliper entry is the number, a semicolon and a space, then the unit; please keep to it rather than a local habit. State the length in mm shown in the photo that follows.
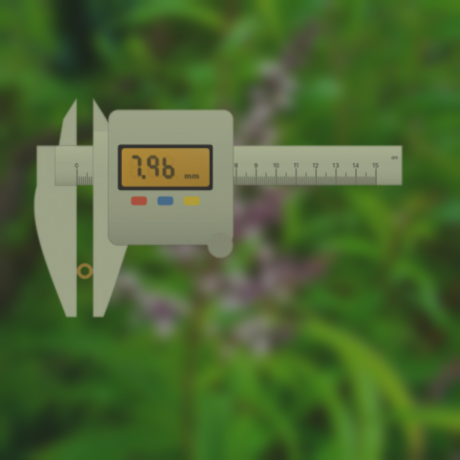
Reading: 7.96; mm
